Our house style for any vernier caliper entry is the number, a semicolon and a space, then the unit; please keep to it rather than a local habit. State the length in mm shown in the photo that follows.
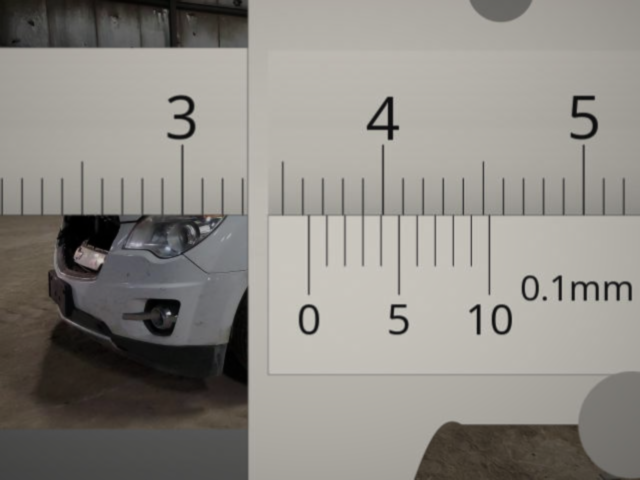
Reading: 36.3; mm
